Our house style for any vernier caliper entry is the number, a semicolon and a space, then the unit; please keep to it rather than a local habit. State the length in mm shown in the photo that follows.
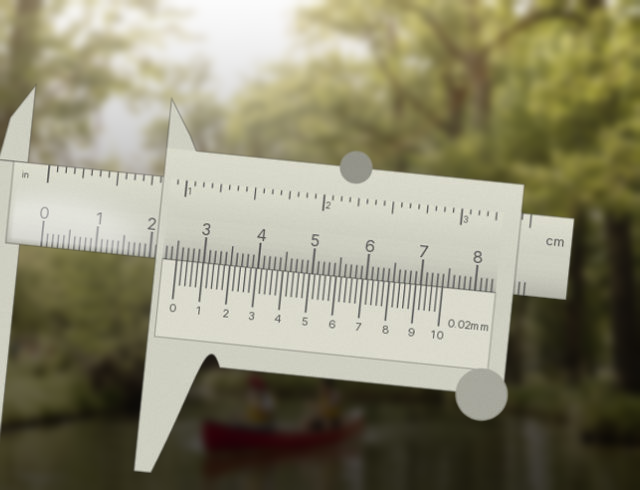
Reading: 25.0; mm
